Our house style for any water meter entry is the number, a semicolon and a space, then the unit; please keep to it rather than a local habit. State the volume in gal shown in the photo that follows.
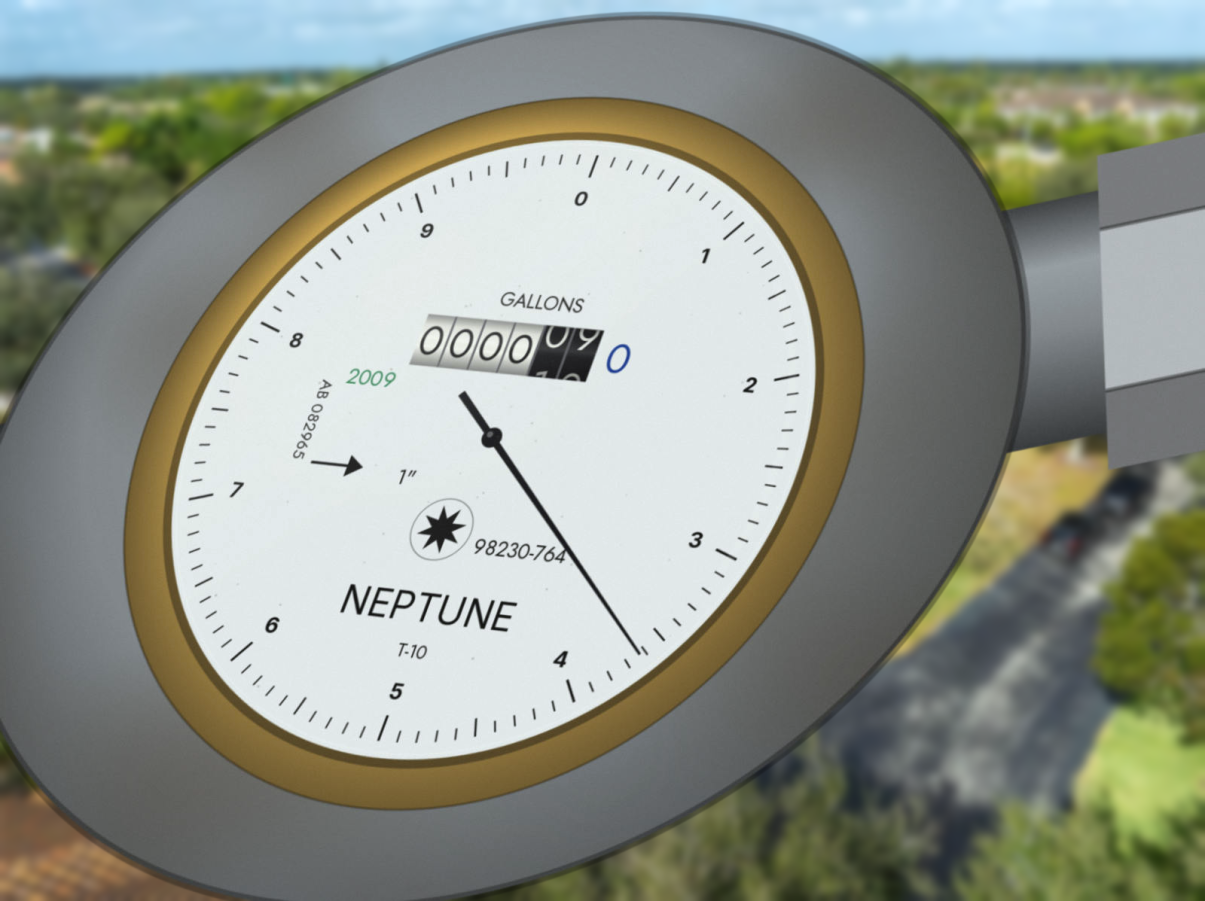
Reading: 93.6; gal
